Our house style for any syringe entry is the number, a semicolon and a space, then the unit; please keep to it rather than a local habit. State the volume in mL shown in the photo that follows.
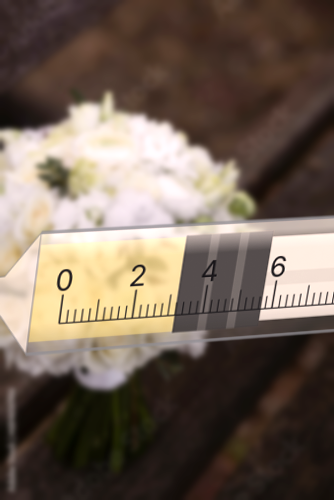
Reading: 3.2; mL
